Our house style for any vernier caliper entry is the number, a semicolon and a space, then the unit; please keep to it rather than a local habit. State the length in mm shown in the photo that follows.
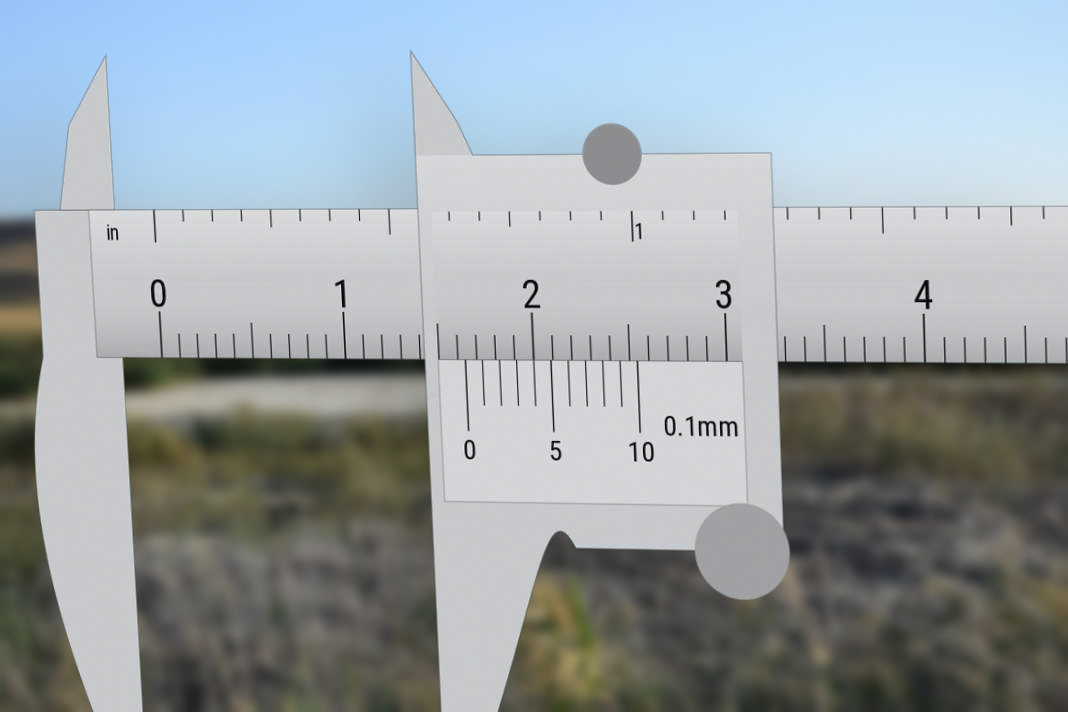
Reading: 16.4; mm
